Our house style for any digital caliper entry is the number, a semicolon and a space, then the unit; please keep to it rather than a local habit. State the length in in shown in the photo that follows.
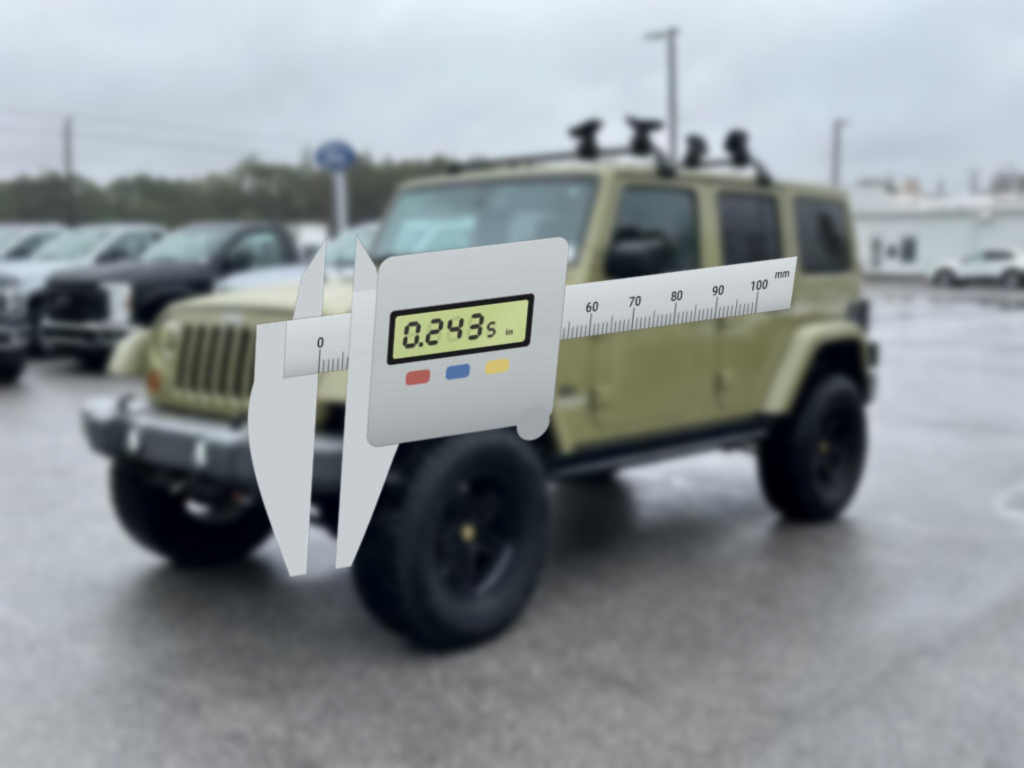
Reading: 0.2435; in
